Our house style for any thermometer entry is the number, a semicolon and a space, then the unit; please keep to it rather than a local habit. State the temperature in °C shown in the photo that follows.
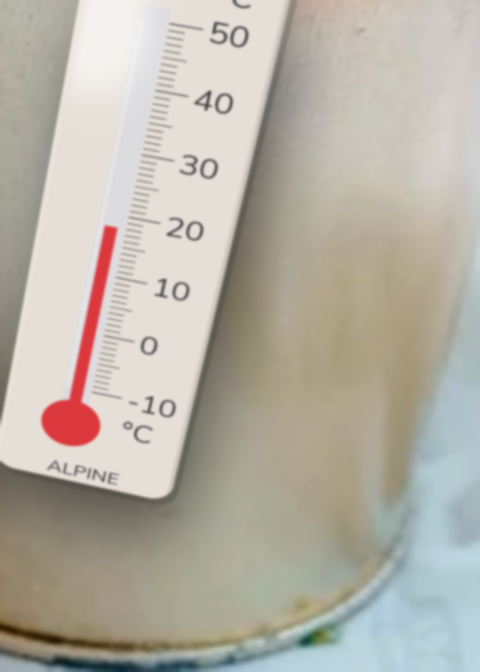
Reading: 18; °C
